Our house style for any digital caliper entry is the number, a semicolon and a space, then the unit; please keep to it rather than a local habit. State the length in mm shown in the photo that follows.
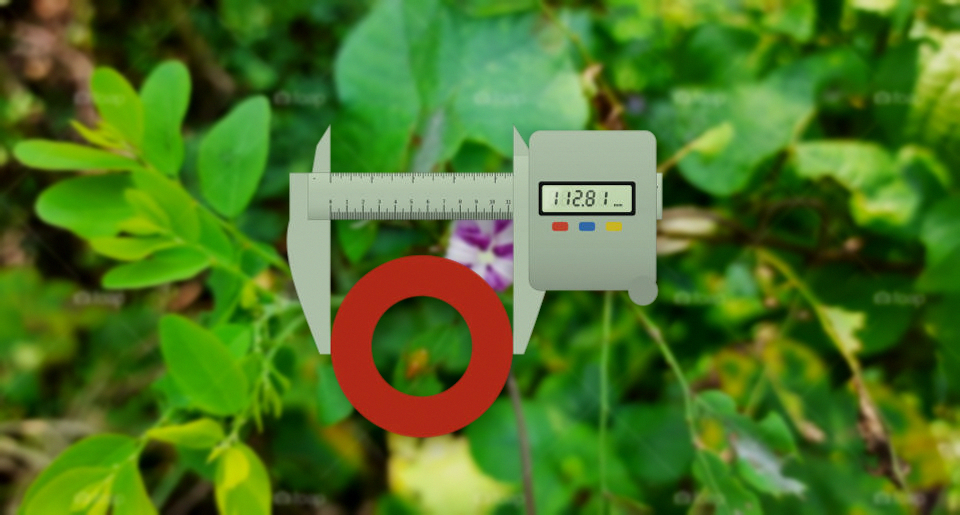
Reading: 112.81; mm
